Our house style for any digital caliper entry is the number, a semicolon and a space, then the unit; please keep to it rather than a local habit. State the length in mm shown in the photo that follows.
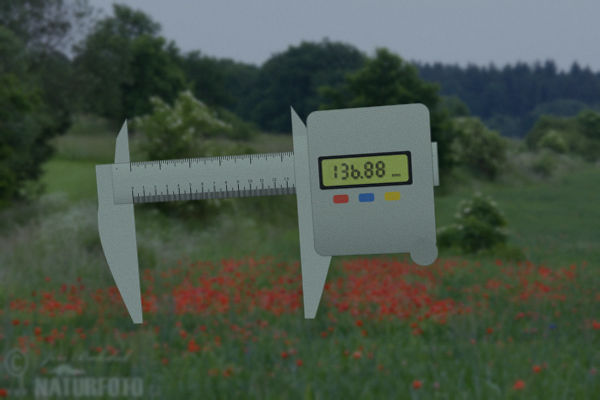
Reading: 136.88; mm
